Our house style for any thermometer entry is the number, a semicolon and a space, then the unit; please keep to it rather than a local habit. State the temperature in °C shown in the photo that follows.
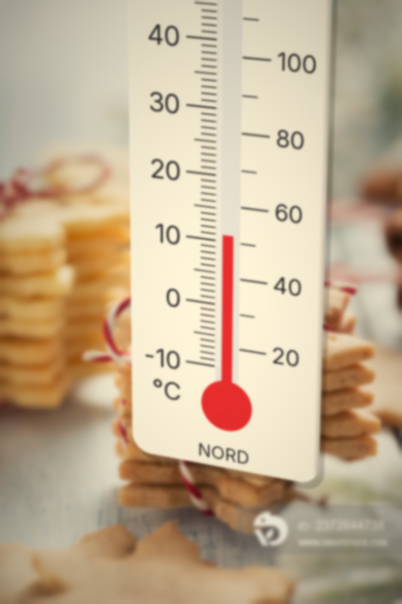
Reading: 11; °C
